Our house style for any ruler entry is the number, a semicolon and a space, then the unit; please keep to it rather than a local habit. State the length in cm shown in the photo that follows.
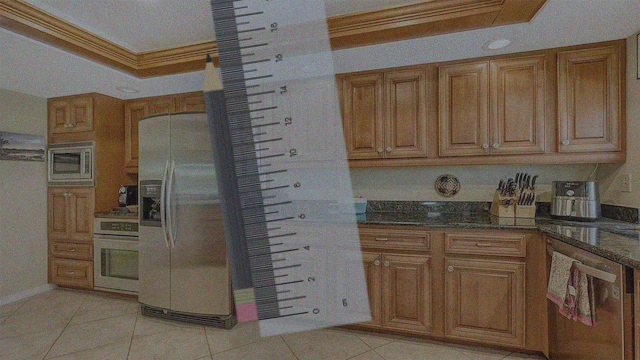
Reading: 17; cm
